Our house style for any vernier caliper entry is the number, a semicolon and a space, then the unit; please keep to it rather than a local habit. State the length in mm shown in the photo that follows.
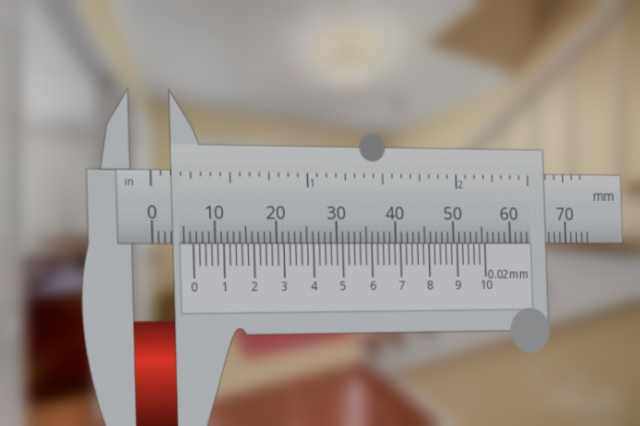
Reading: 6.5; mm
